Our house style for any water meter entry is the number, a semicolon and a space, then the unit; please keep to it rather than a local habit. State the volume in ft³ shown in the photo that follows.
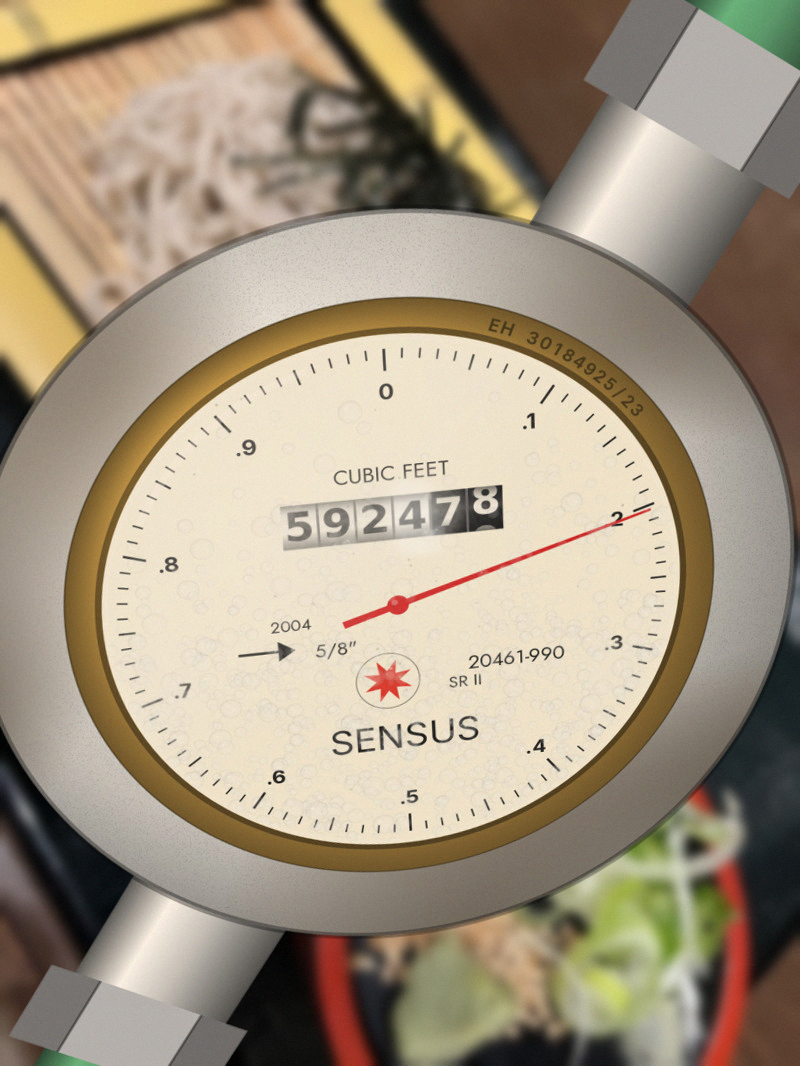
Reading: 592478.20; ft³
